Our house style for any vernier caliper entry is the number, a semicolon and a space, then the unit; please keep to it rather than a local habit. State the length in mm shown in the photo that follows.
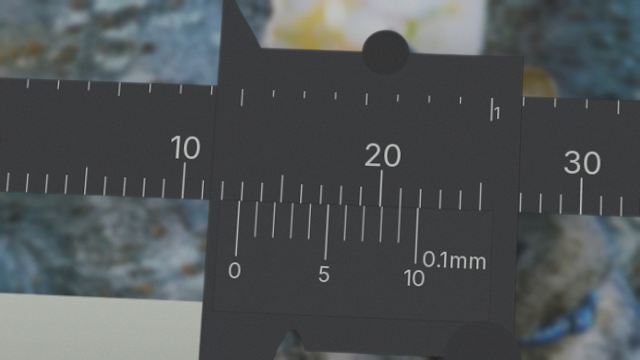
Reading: 12.9; mm
